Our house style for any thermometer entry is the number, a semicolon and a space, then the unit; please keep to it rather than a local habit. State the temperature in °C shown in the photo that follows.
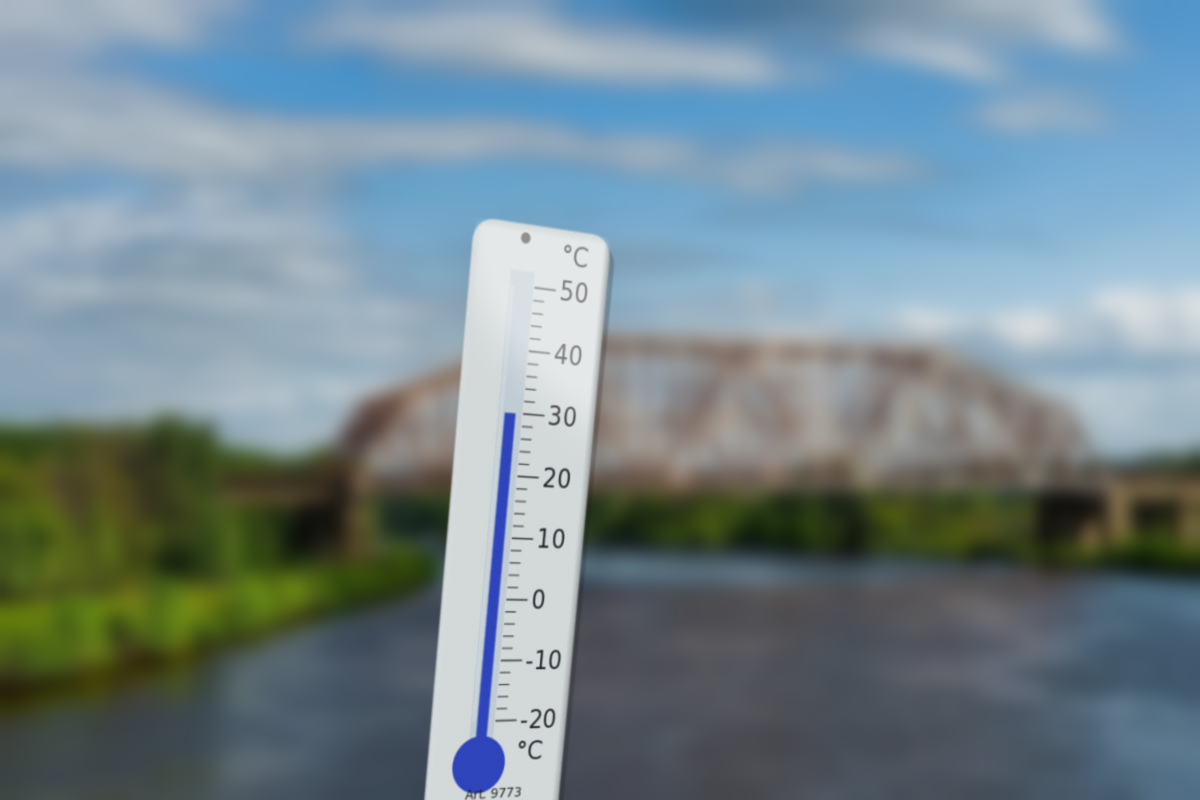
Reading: 30; °C
